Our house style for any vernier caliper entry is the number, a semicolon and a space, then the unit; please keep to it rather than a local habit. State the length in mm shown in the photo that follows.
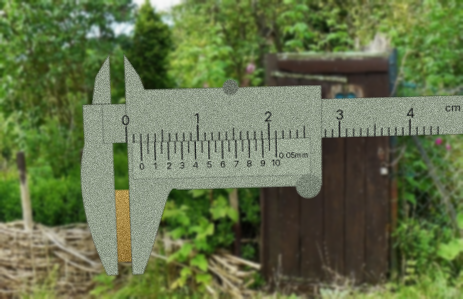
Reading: 2.0; mm
